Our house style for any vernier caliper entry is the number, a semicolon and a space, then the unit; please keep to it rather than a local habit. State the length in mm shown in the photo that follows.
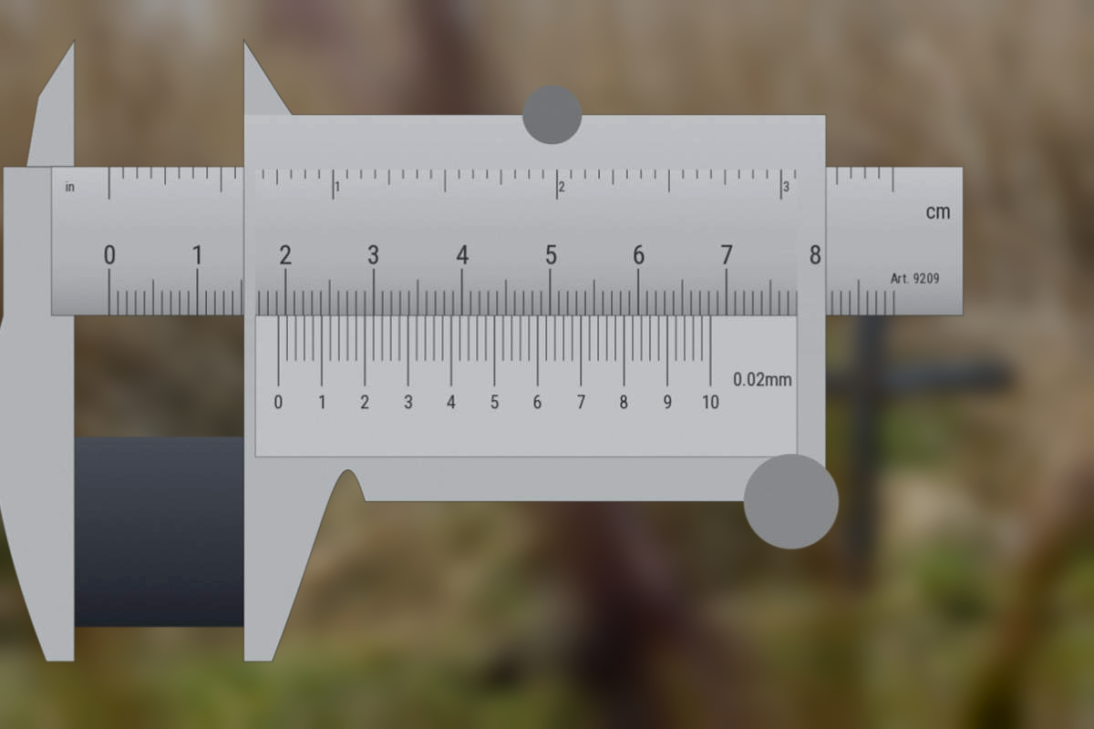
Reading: 19.2; mm
